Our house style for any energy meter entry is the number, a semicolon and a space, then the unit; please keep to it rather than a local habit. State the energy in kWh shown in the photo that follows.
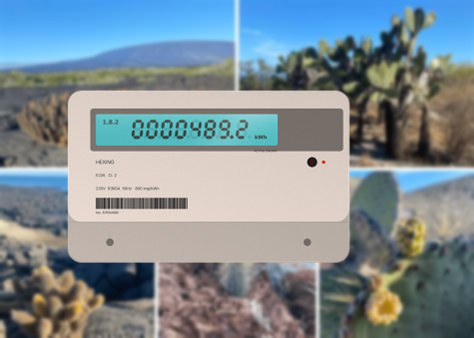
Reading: 489.2; kWh
